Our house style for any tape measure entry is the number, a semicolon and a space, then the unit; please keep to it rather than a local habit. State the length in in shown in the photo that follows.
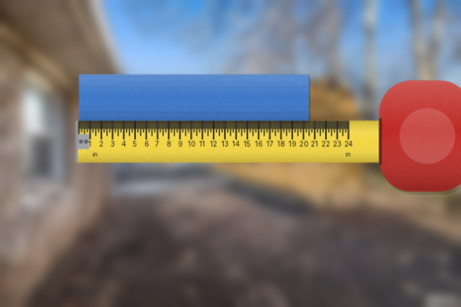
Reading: 20.5; in
